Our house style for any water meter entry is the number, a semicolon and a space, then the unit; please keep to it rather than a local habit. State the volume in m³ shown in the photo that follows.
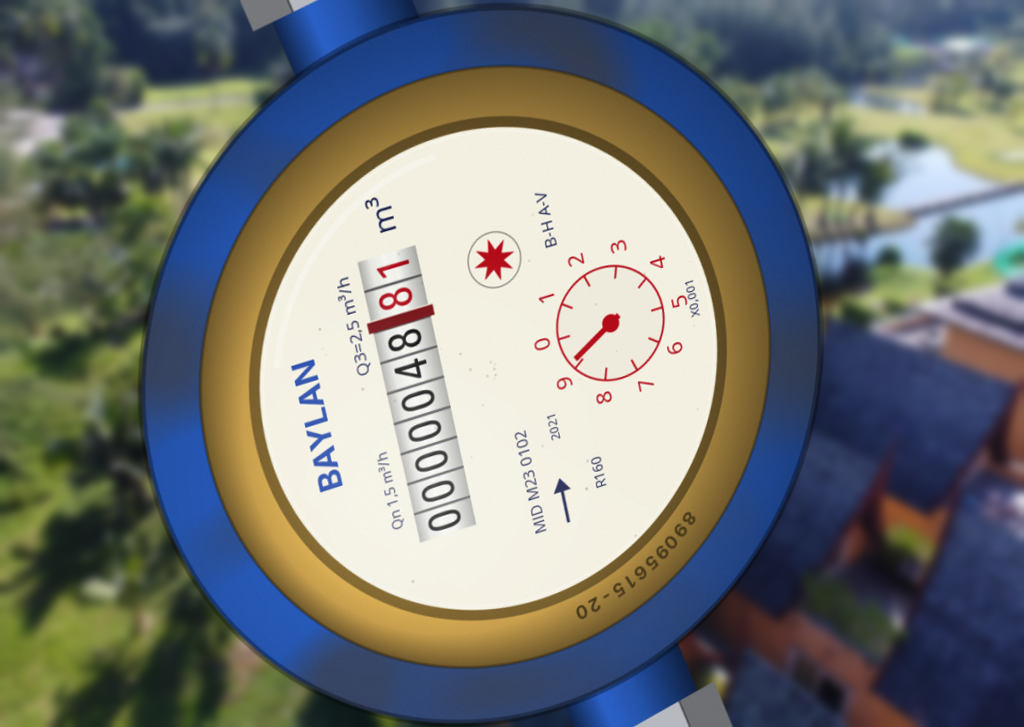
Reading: 48.809; m³
